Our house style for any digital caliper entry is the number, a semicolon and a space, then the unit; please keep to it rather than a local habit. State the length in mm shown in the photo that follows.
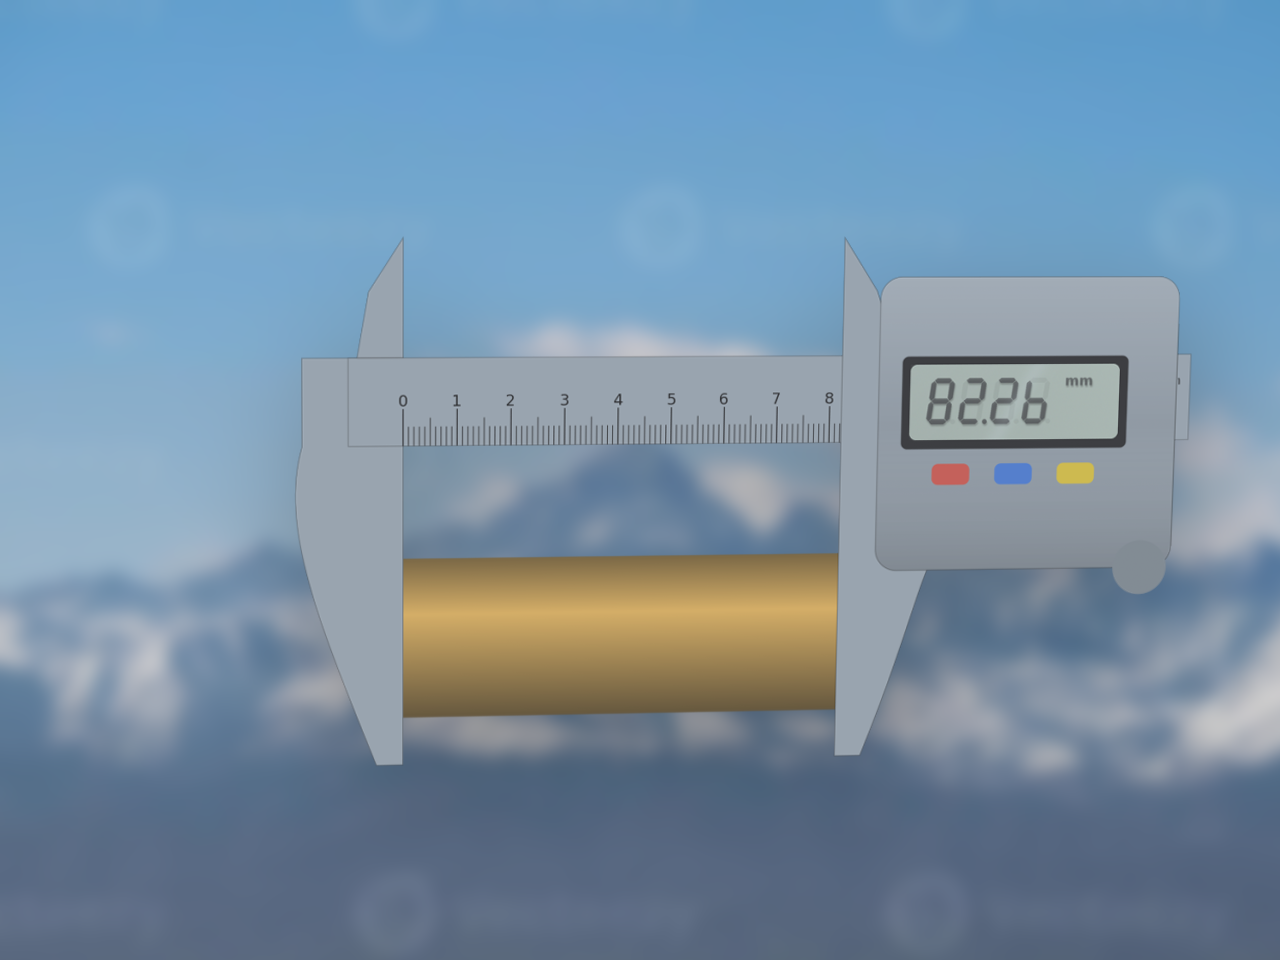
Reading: 82.26; mm
